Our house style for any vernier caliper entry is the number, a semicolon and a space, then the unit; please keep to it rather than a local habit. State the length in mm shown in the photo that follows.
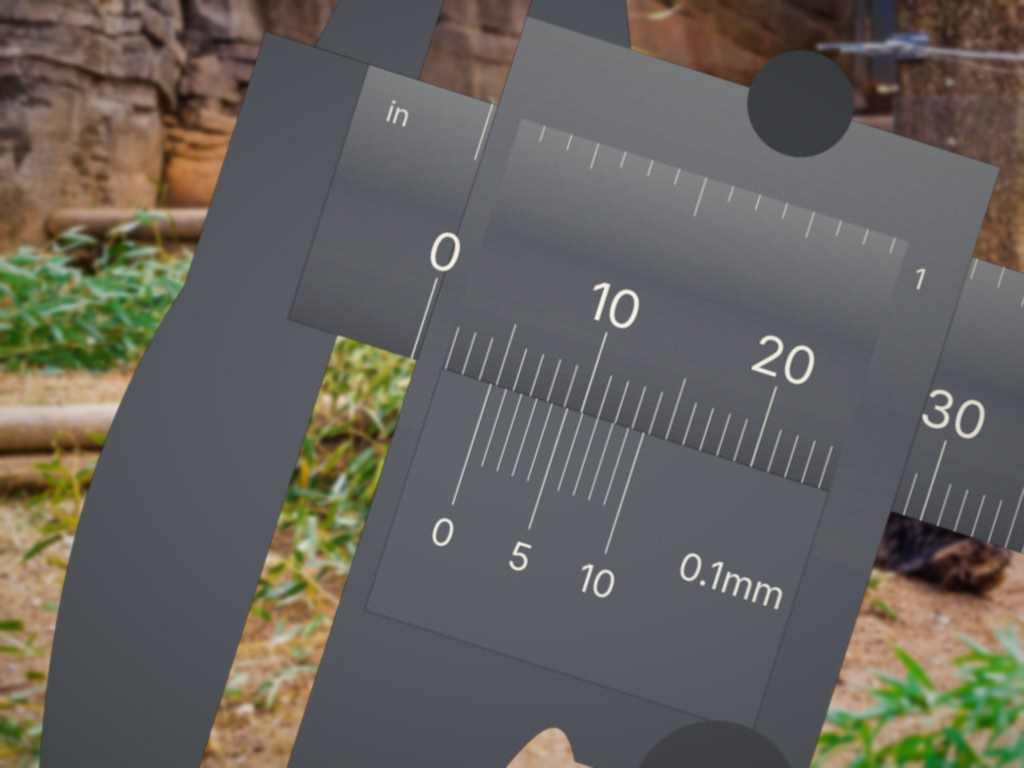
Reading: 4.7; mm
